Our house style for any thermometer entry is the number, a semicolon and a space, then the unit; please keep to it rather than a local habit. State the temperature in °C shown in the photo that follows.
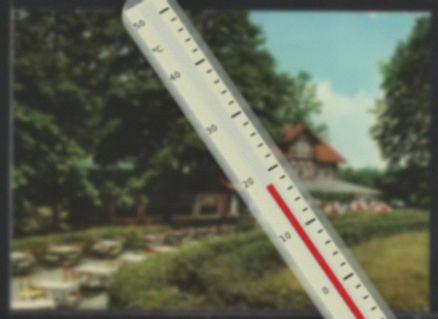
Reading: 18; °C
